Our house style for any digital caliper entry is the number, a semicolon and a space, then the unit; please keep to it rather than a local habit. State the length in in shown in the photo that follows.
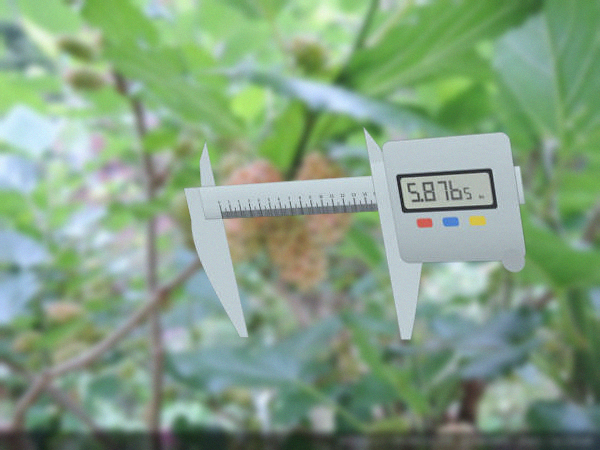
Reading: 5.8765; in
